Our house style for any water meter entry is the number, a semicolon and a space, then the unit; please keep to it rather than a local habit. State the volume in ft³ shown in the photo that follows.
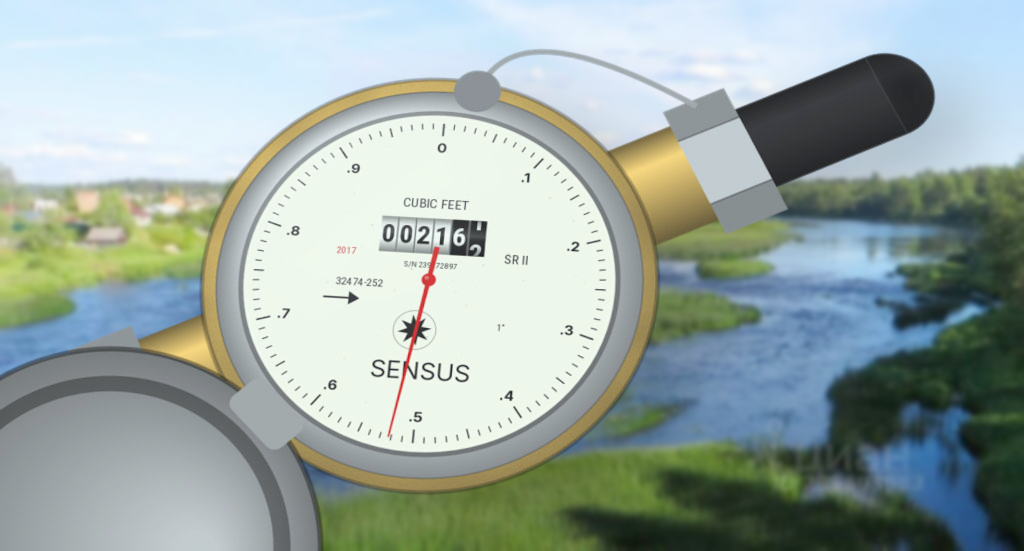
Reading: 2161.52; ft³
